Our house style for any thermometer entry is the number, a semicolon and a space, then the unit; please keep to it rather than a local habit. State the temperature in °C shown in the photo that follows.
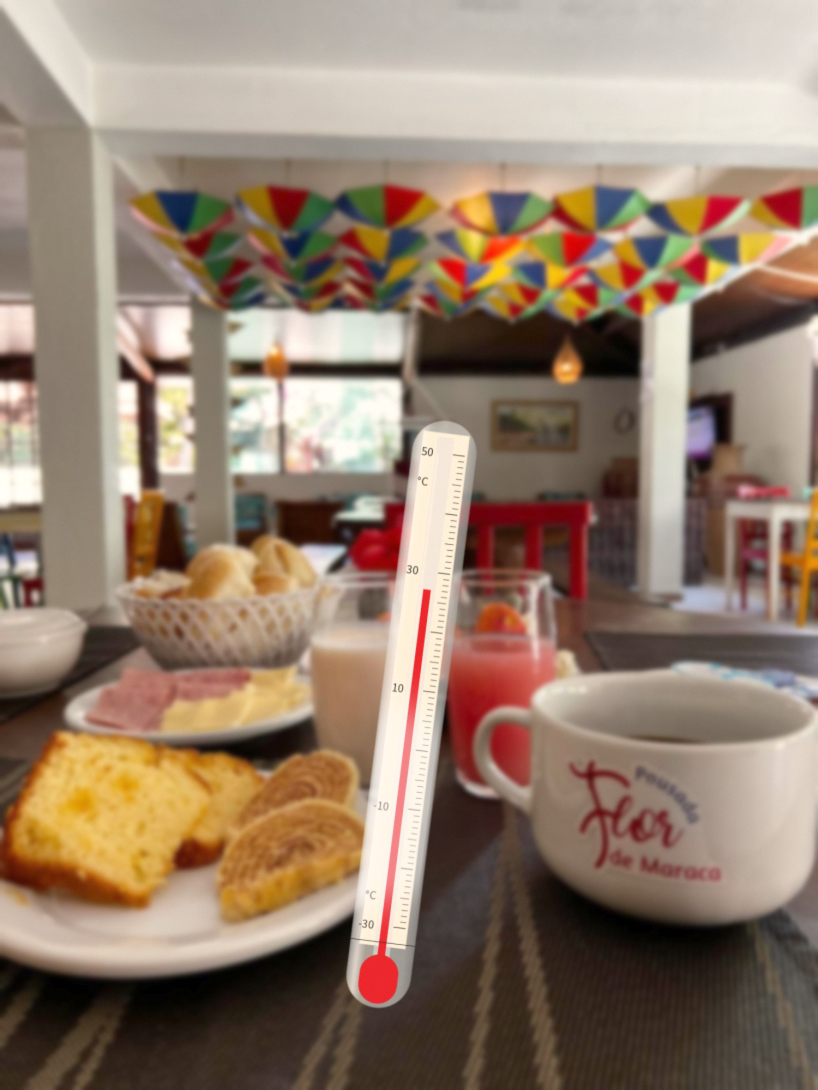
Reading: 27; °C
